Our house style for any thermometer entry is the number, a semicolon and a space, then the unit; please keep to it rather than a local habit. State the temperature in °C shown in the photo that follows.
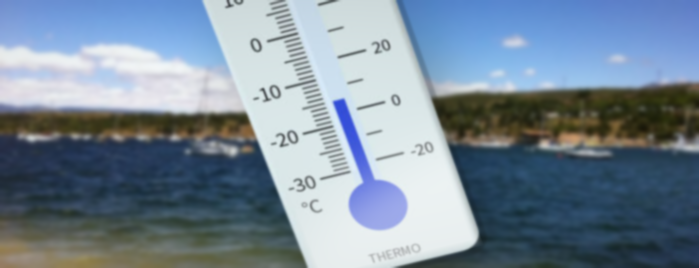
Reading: -15; °C
